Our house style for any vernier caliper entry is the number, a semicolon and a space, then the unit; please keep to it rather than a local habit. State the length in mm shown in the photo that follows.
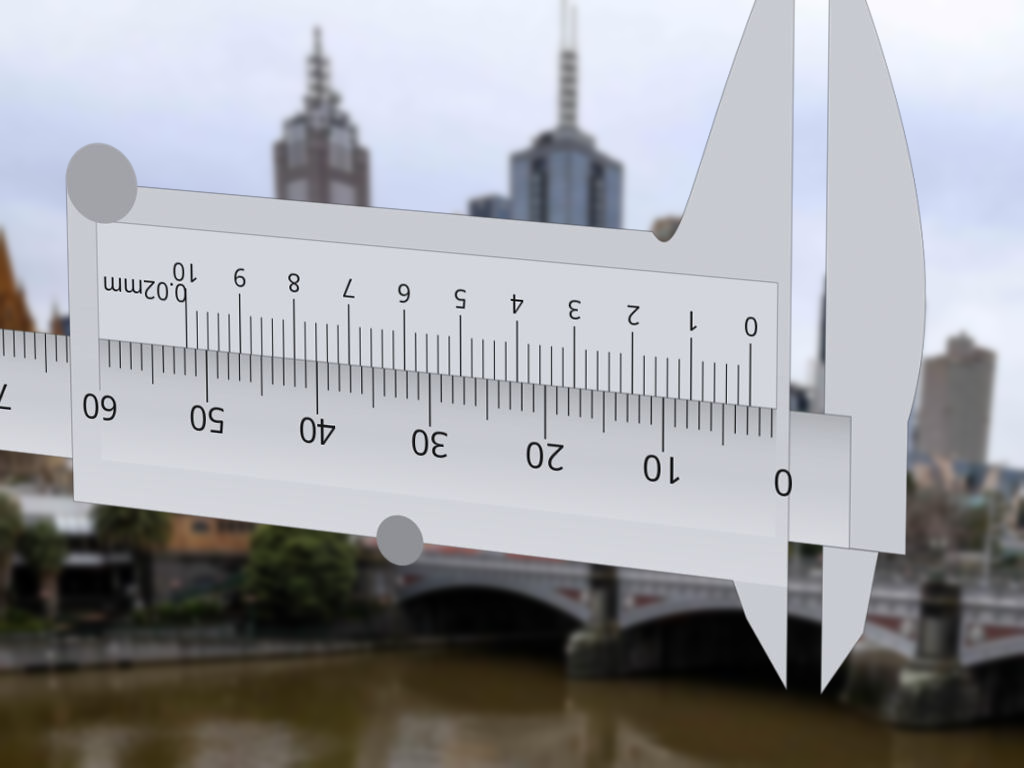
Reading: 2.8; mm
